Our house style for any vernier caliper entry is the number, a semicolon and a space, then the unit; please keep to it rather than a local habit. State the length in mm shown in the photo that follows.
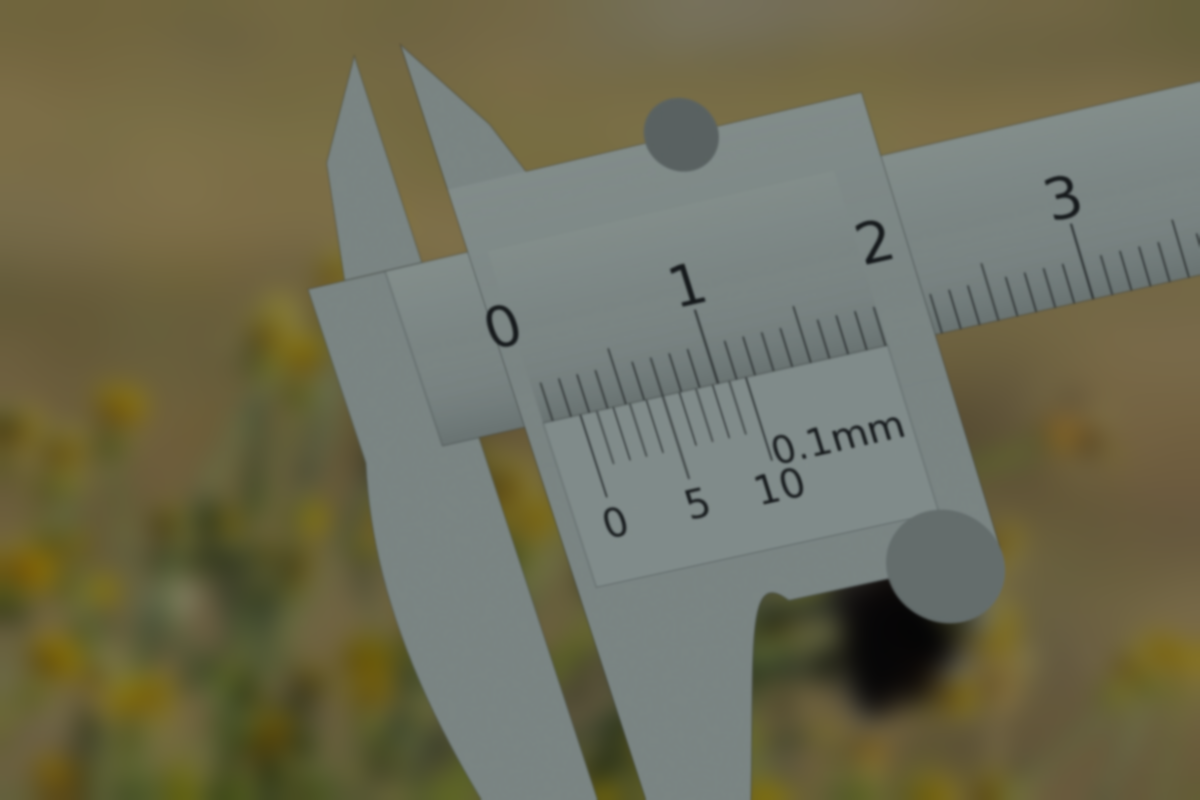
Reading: 2.5; mm
